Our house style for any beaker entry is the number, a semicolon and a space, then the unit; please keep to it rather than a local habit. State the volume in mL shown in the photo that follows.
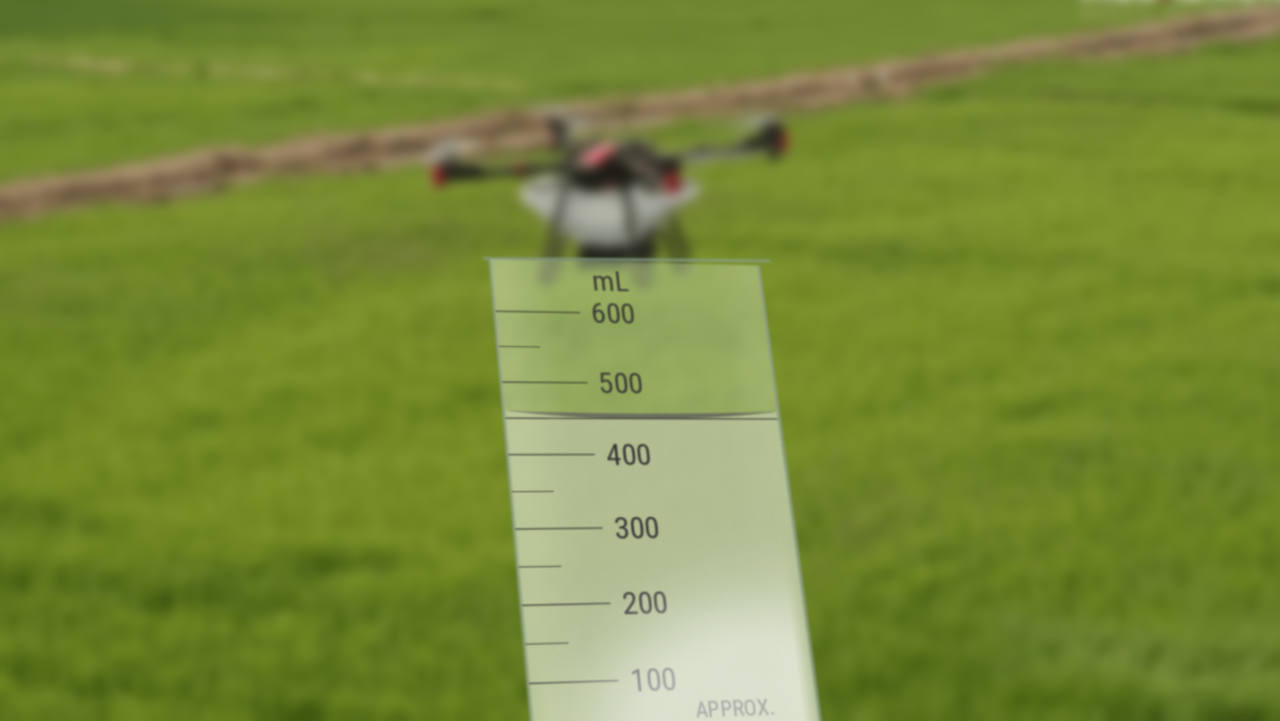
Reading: 450; mL
